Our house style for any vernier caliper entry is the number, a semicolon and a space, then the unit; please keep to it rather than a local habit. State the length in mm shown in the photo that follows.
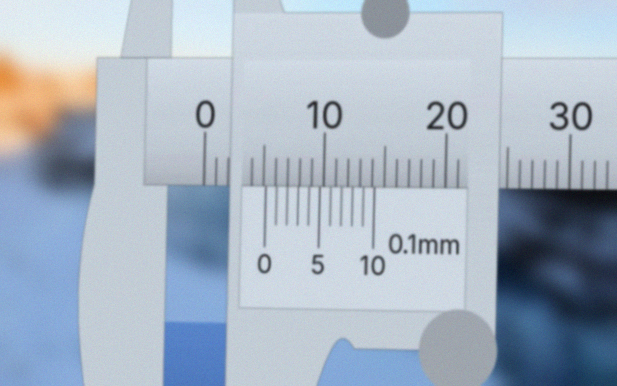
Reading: 5.2; mm
